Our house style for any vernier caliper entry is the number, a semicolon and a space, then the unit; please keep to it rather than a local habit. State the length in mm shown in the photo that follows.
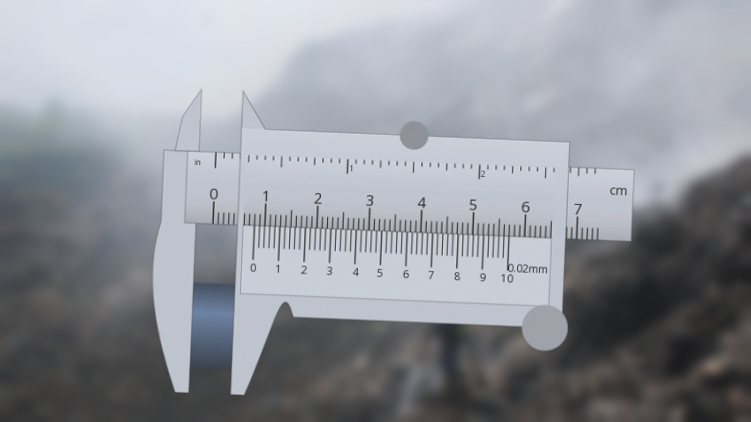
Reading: 8.0; mm
